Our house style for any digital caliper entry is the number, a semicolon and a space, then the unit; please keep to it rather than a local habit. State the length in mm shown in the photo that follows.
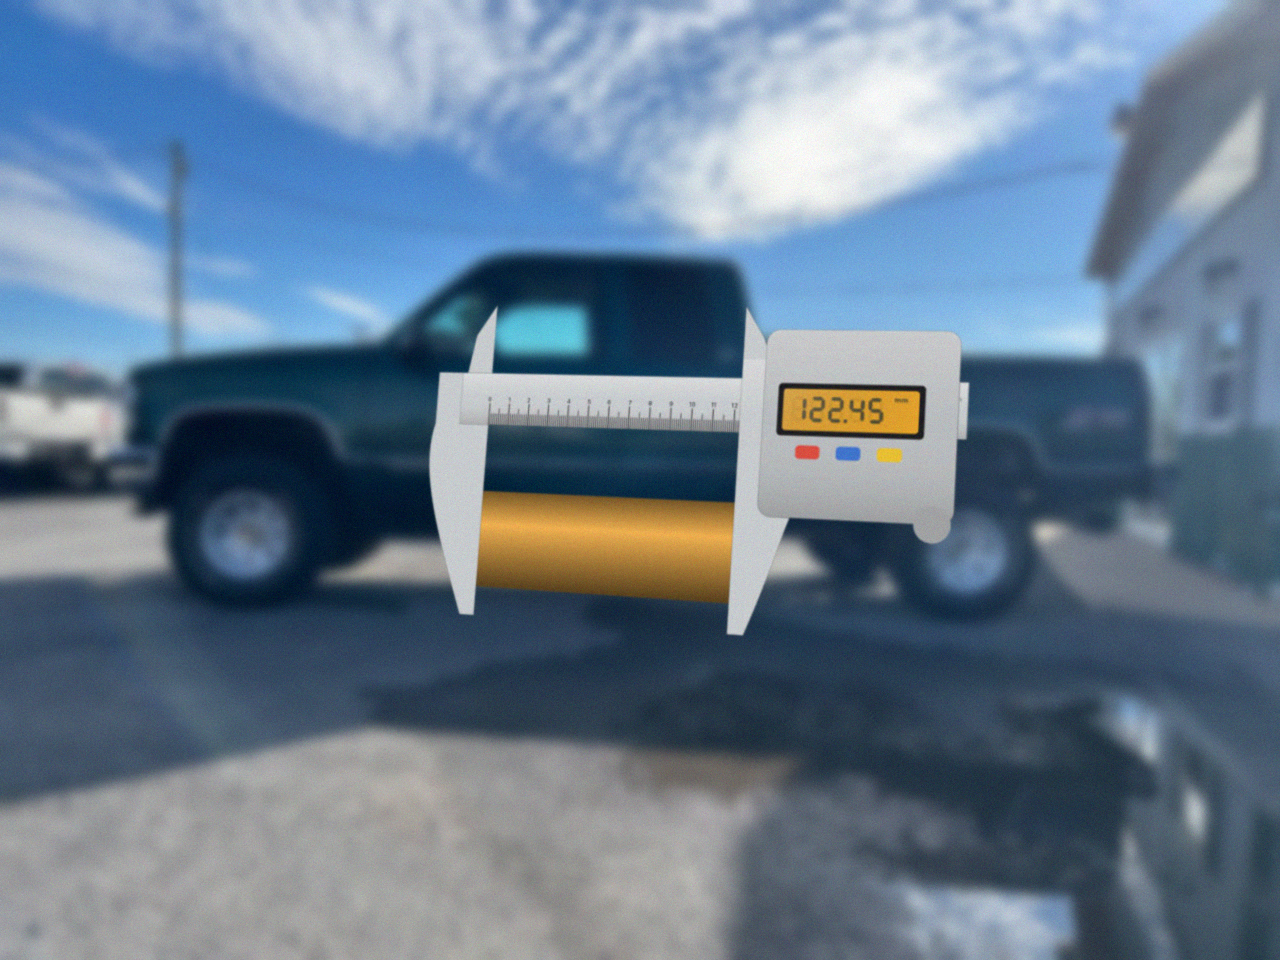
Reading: 122.45; mm
